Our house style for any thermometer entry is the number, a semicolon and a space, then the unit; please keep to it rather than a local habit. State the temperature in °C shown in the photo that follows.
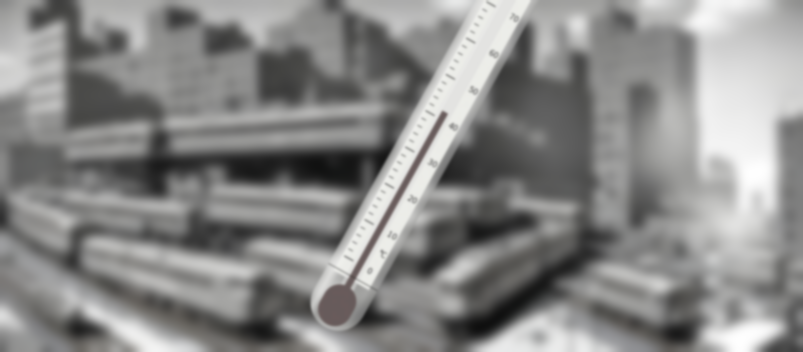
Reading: 42; °C
